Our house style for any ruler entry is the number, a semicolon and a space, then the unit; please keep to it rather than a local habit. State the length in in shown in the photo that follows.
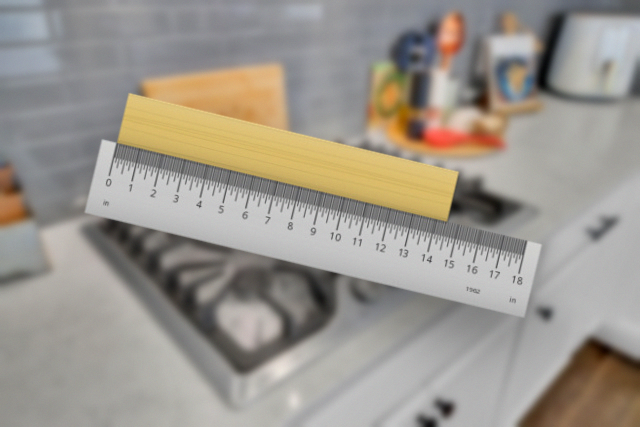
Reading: 14.5; in
